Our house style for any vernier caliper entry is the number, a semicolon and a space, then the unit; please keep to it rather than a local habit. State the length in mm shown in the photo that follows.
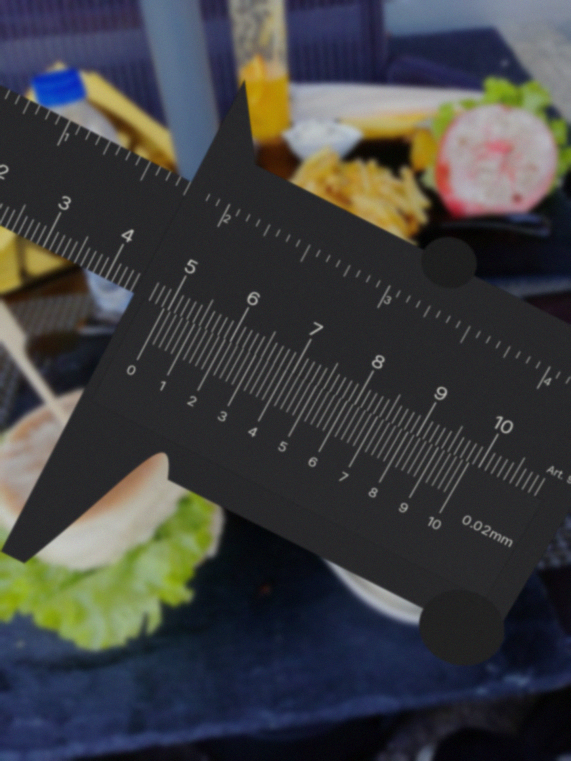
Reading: 49.4; mm
